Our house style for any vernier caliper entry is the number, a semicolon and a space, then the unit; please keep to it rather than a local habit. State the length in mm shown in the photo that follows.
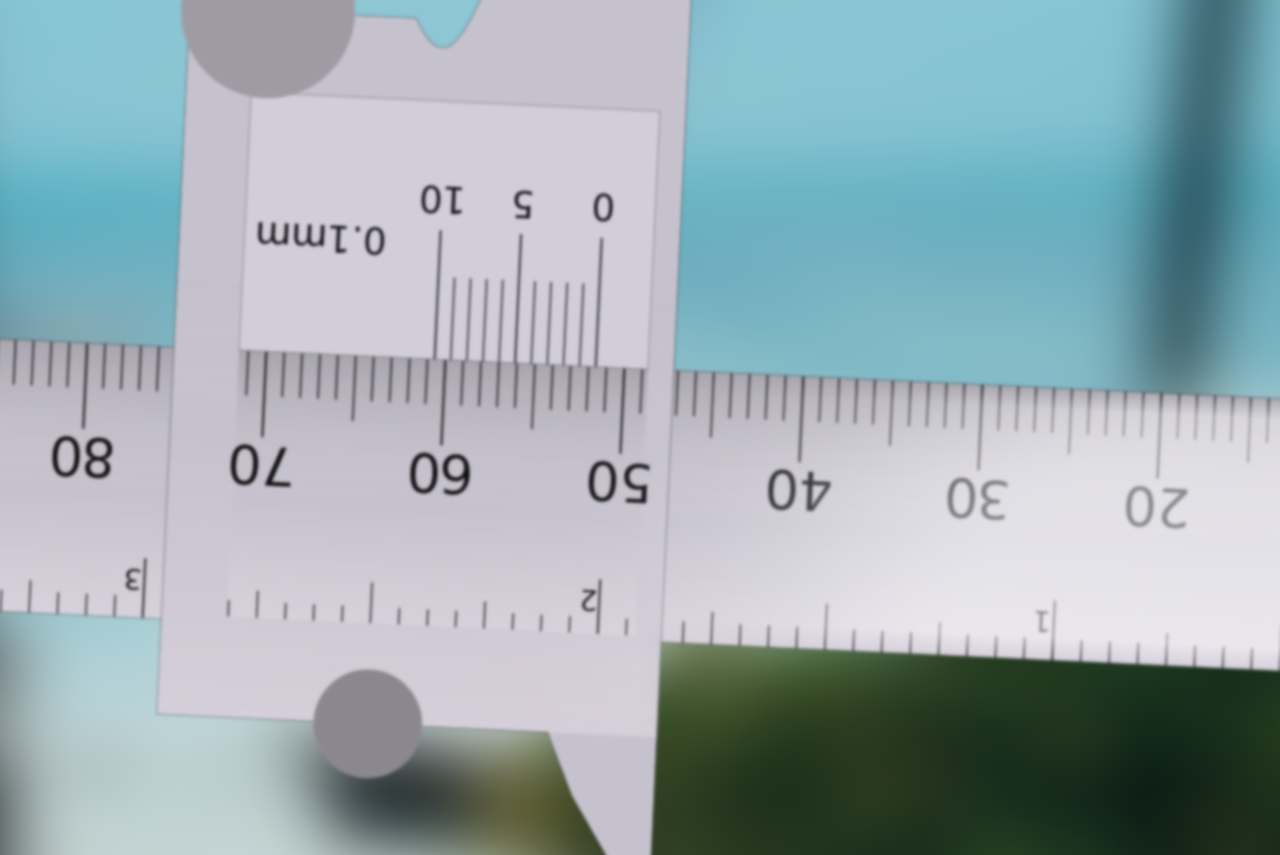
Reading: 51.6; mm
